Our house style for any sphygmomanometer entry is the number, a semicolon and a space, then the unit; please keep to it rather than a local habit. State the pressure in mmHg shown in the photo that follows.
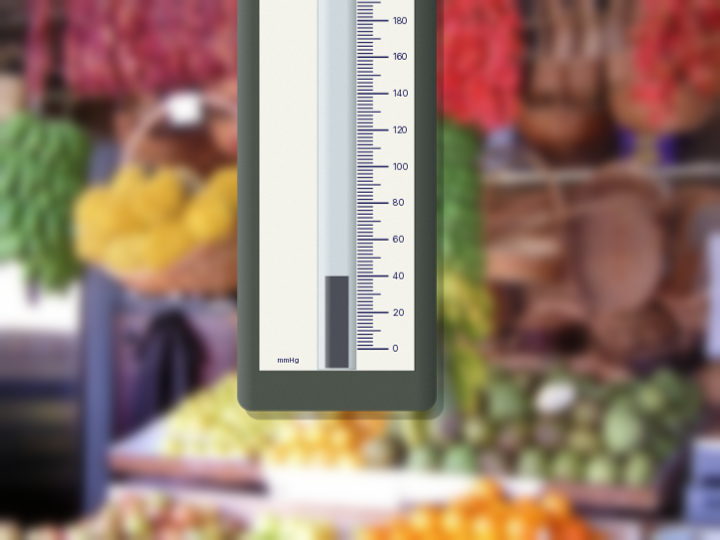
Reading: 40; mmHg
